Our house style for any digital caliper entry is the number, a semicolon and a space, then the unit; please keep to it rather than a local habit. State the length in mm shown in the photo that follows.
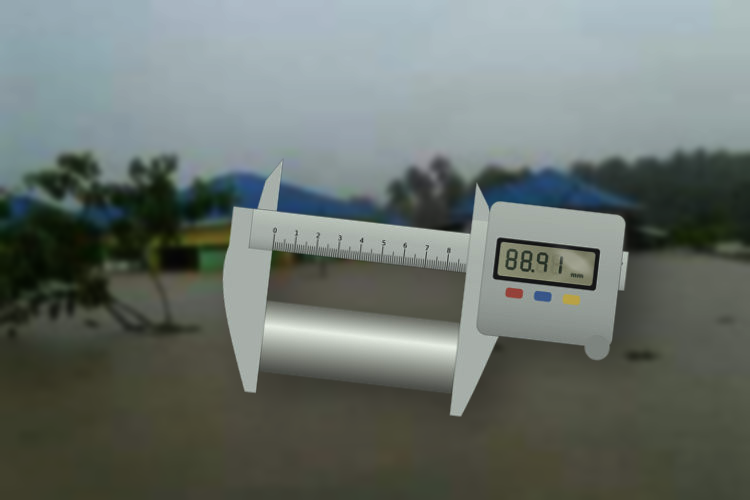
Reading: 88.91; mm
